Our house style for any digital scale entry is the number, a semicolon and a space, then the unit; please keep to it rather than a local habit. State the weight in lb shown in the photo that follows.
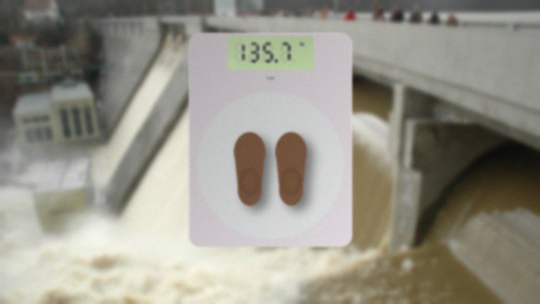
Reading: 135.7; lb
